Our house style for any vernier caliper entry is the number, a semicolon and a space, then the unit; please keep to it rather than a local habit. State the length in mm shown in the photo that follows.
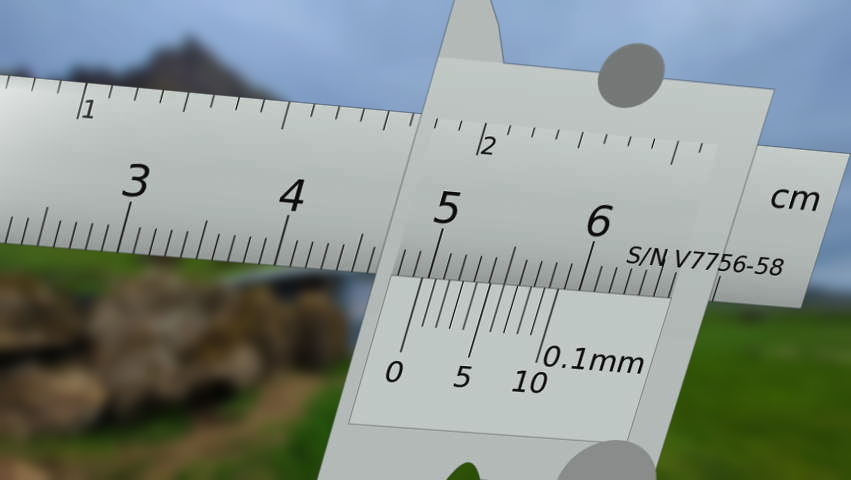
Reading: 49.6; mm
